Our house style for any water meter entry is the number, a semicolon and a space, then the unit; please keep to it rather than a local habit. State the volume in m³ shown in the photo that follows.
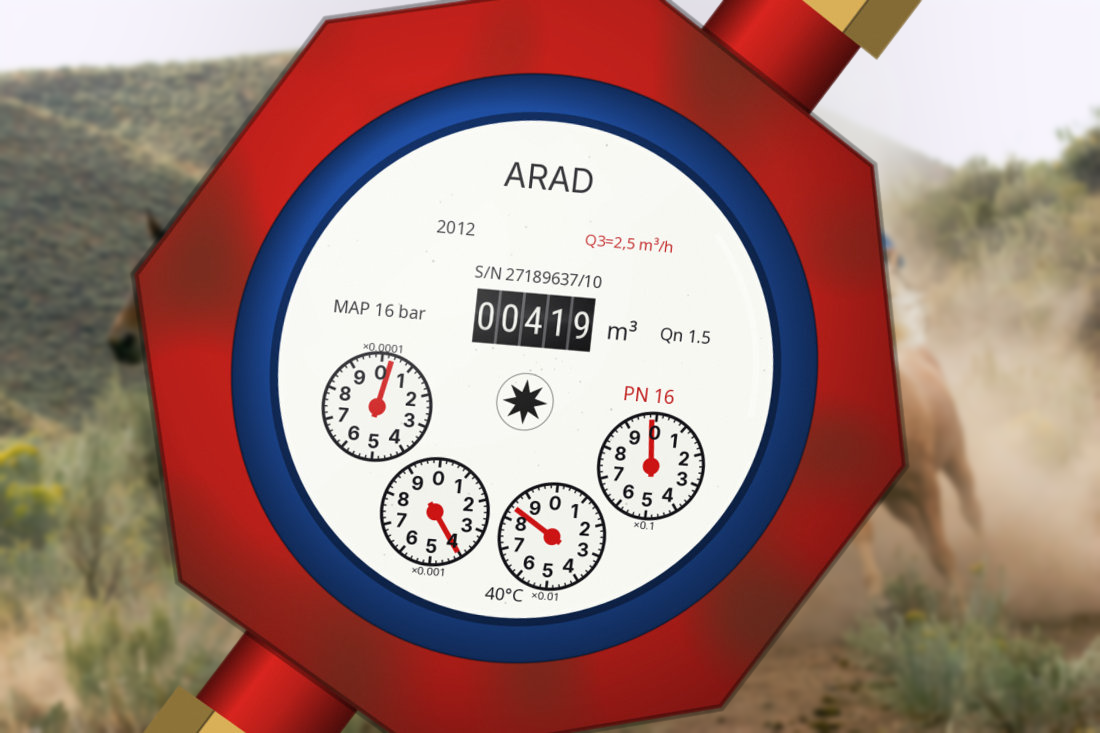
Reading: 418.9840; m³
